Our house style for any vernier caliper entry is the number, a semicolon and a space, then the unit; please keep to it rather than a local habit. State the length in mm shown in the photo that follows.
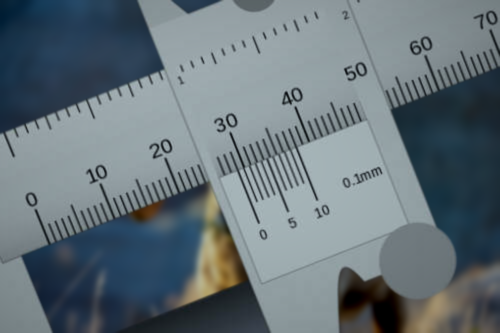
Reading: 29.0; mm
